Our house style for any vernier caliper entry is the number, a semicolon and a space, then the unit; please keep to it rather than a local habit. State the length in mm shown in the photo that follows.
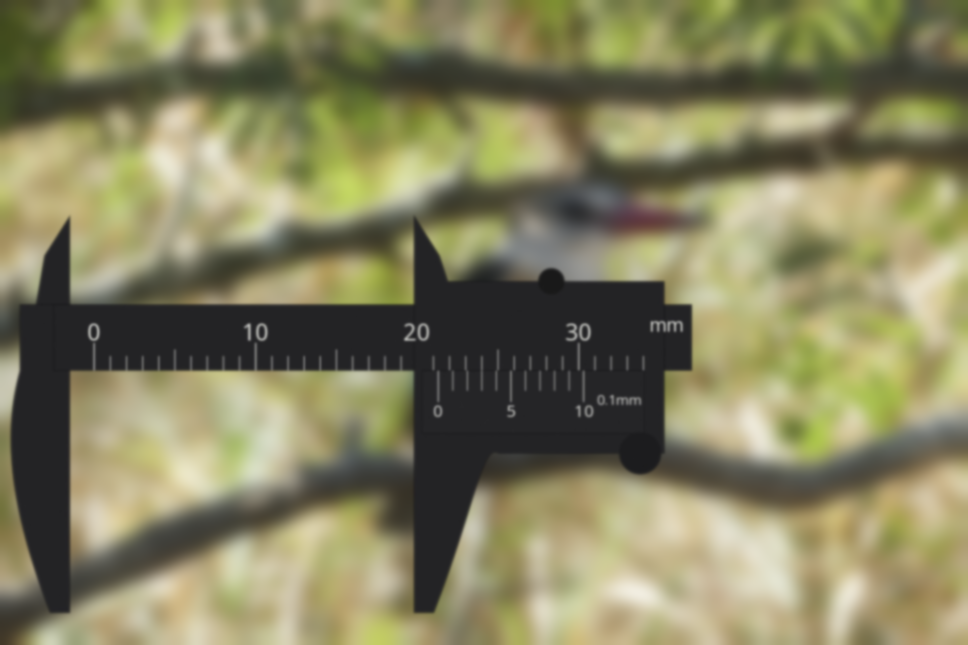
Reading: 21.3; mm
